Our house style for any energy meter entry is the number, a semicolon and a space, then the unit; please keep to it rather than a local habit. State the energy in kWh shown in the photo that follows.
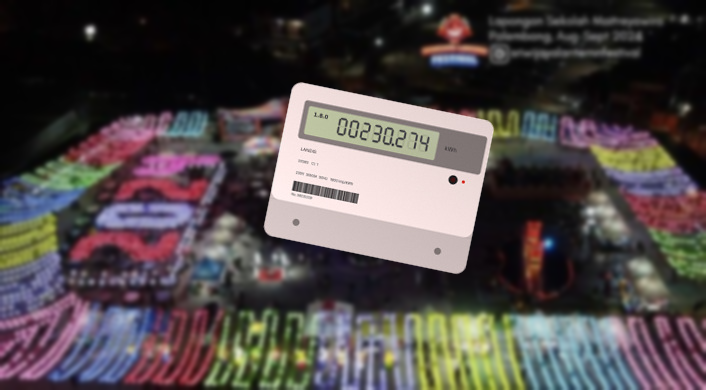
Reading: 230.274; kWh
